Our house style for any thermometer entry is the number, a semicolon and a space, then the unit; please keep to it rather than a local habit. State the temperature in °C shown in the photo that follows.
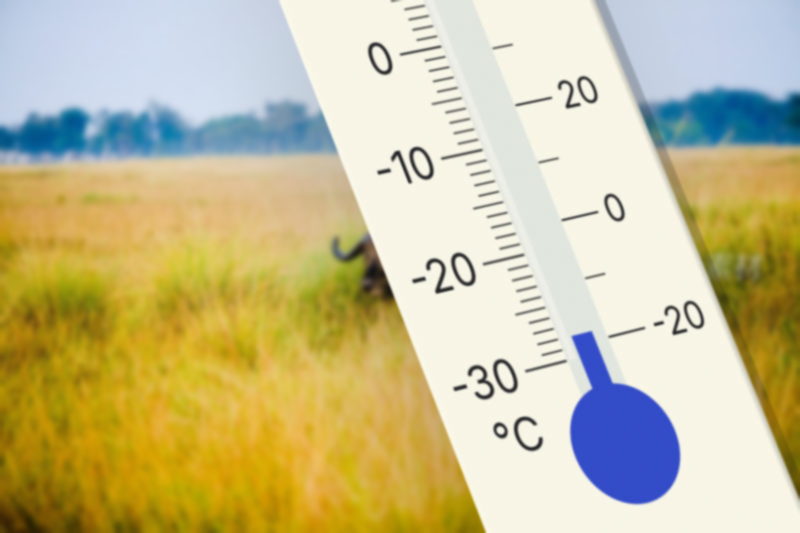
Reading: -28; °C
